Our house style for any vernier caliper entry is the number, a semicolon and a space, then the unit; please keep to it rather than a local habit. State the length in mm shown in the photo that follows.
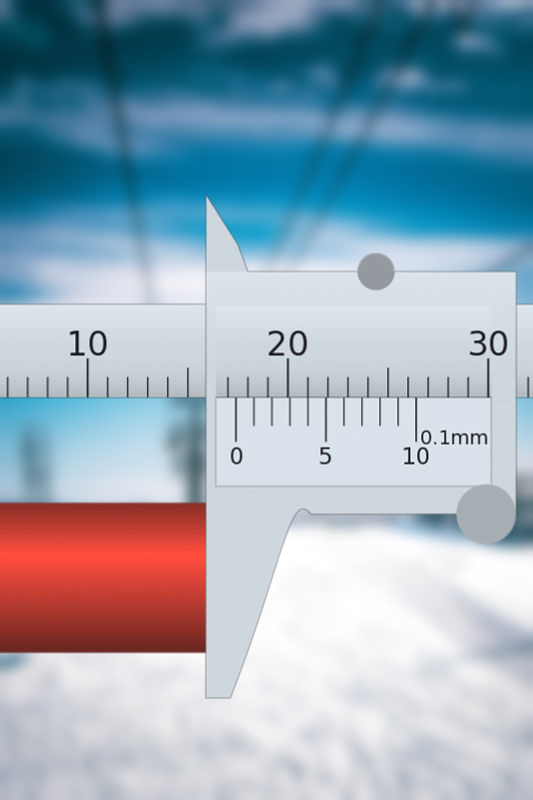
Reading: 17.4; mm
